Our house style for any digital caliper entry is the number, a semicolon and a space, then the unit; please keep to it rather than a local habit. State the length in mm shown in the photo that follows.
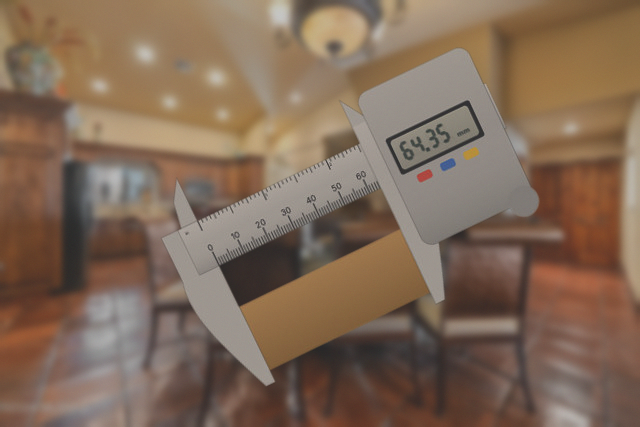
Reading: 64.35; mm
